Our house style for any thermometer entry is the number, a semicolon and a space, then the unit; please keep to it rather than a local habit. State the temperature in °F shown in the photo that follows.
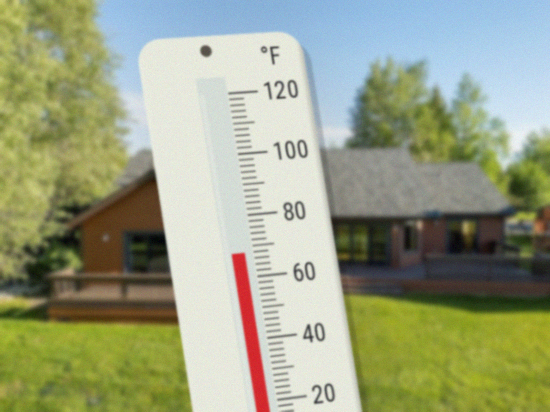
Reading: 68; °F
